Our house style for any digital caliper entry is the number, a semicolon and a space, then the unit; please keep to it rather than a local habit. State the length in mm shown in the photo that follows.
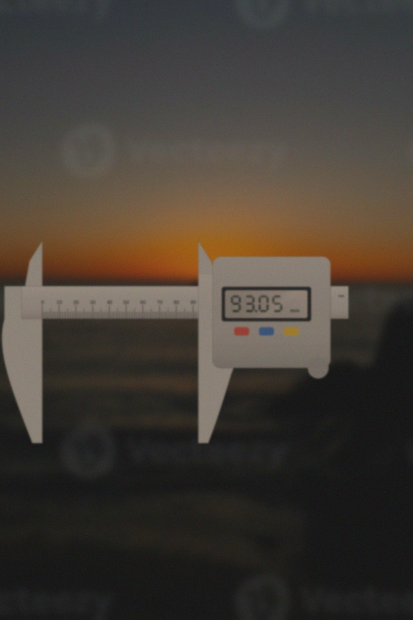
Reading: 93.05; mm
